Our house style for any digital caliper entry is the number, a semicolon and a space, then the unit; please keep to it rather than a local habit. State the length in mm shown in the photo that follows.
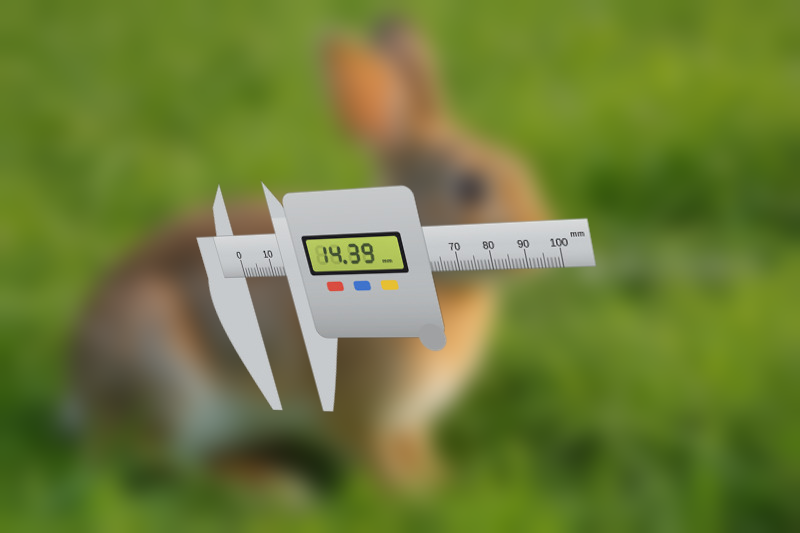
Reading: 14.39; mm
